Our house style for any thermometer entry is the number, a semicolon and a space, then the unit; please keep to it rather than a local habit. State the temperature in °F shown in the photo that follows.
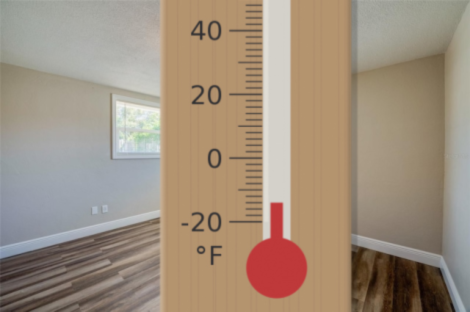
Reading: -14; °F
